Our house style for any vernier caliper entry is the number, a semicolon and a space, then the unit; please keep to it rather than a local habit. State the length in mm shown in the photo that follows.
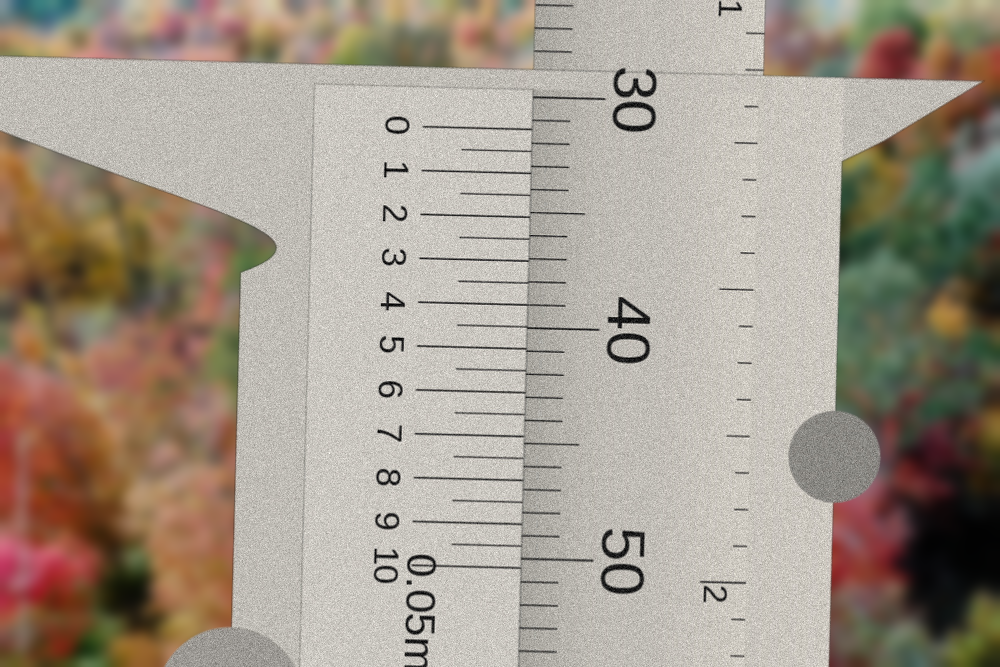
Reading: 31.40; mm
